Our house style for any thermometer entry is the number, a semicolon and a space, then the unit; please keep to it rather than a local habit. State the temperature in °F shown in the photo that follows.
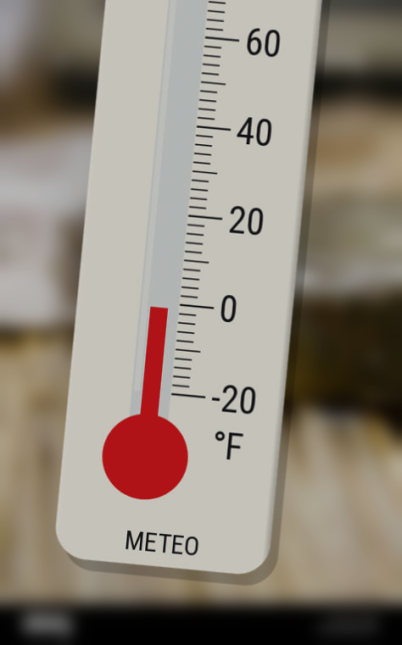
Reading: -1; °F
